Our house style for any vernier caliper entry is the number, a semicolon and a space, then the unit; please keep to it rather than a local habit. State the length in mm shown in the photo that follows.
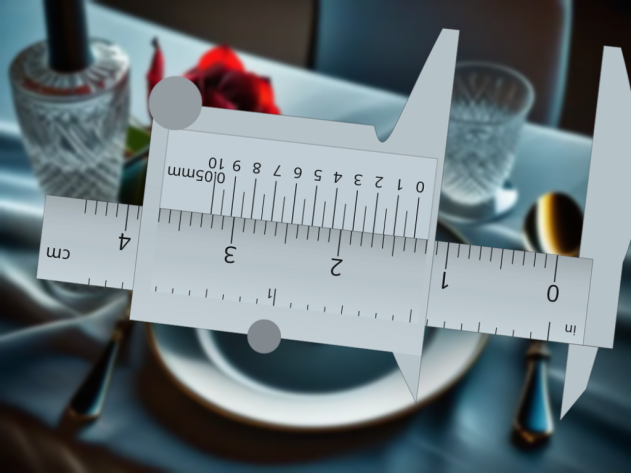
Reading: 13.2; mm
